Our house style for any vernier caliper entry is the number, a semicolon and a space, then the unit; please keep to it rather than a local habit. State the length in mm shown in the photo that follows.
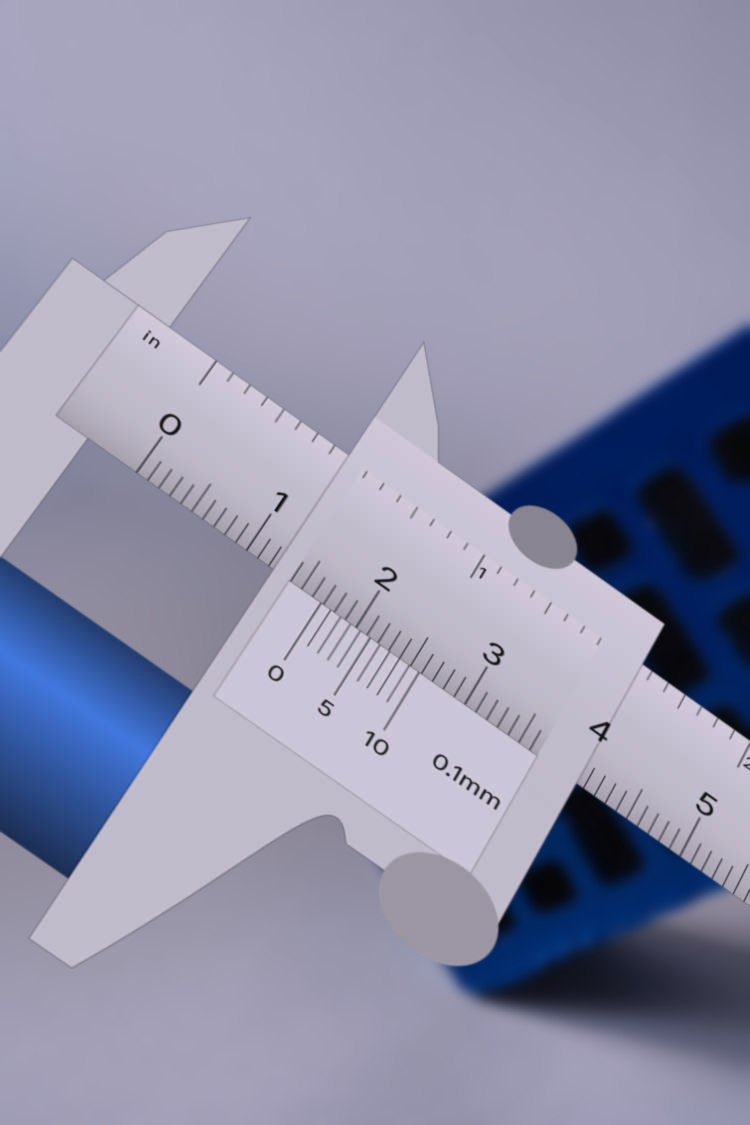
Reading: 16.8; mm
